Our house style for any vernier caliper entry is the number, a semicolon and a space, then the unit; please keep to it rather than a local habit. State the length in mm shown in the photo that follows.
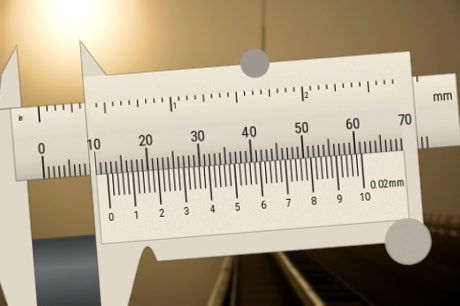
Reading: 12.2; mm
